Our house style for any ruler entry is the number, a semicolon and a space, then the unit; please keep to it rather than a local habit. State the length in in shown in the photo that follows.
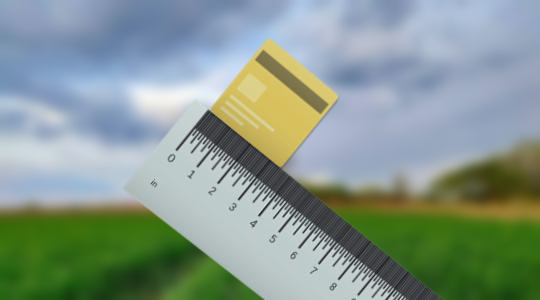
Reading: 3.5; in
